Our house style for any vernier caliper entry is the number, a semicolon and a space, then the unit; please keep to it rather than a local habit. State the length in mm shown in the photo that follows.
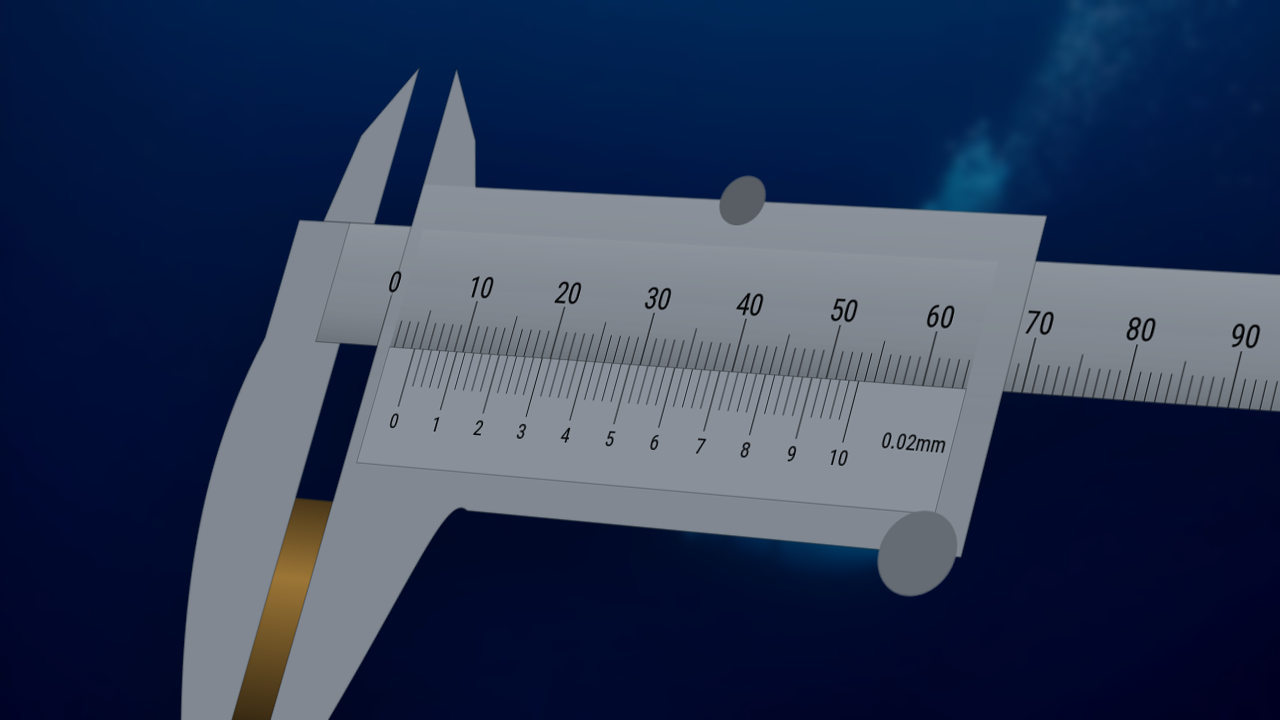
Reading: 4.4; mm
